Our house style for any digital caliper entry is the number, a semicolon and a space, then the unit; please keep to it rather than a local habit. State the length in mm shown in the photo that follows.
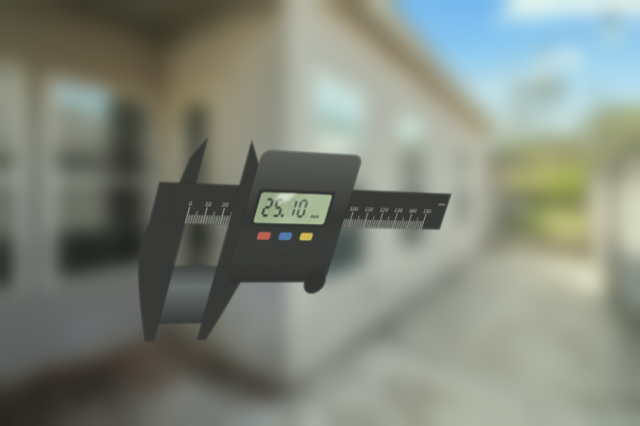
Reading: 25.10; mm
